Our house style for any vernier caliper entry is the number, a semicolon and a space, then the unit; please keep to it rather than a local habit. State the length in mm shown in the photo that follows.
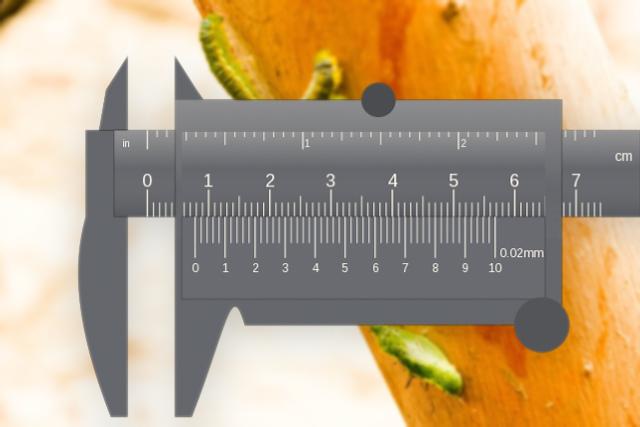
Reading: 7.8; mm
